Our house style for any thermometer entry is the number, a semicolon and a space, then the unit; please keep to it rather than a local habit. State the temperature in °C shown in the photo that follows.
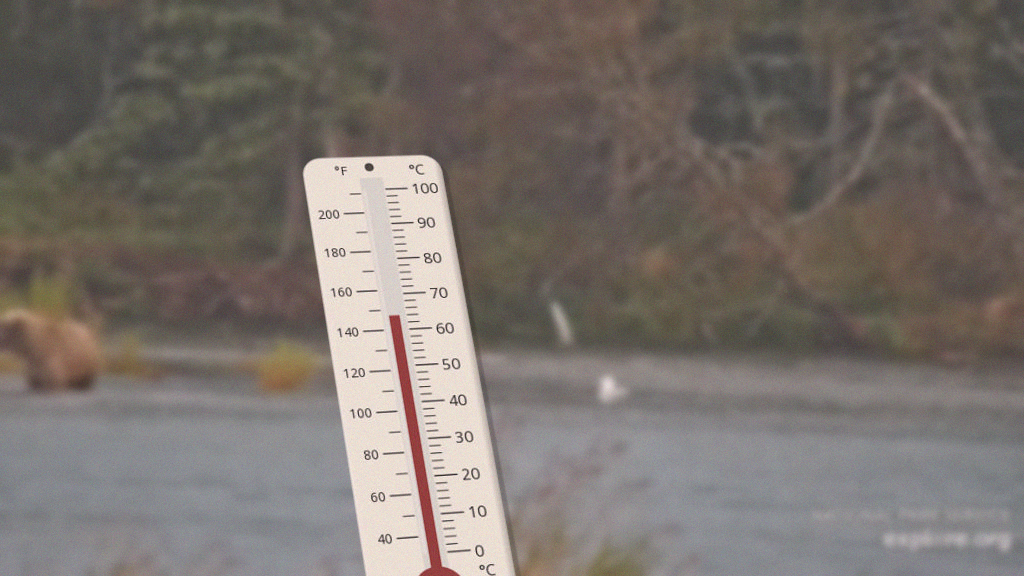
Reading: 64; °C
